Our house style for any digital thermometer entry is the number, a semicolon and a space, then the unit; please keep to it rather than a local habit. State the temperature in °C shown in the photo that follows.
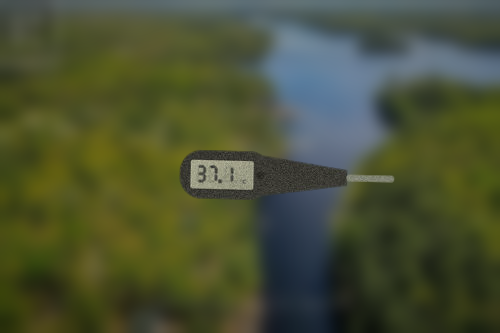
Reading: 37.1; °C
